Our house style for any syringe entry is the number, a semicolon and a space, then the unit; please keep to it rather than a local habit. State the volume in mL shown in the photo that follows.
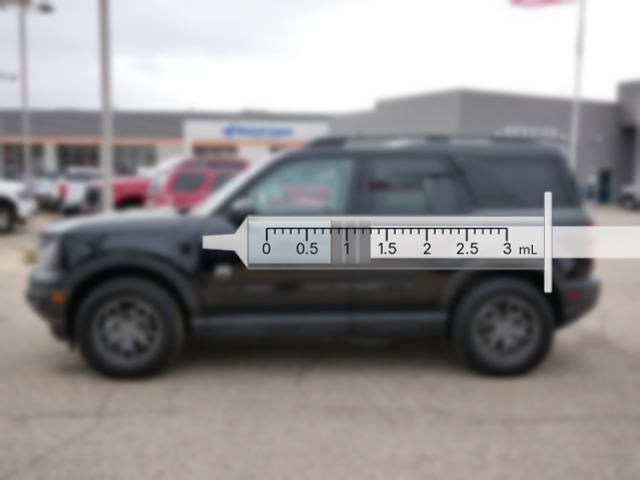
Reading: 0.8; mL
